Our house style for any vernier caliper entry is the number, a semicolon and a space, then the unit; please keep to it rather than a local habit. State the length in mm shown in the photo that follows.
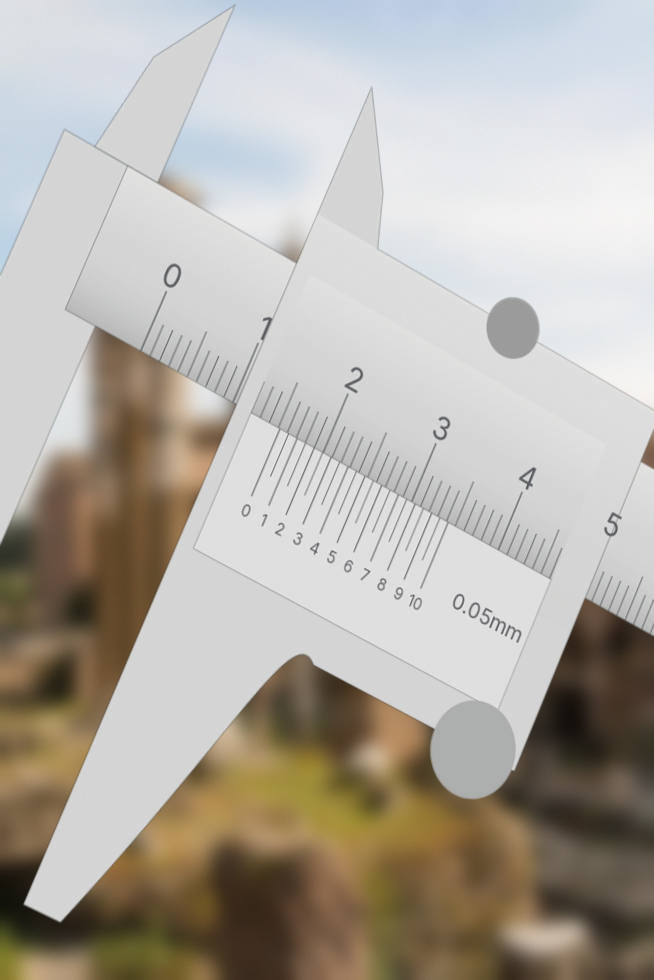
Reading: 15.2; mm
